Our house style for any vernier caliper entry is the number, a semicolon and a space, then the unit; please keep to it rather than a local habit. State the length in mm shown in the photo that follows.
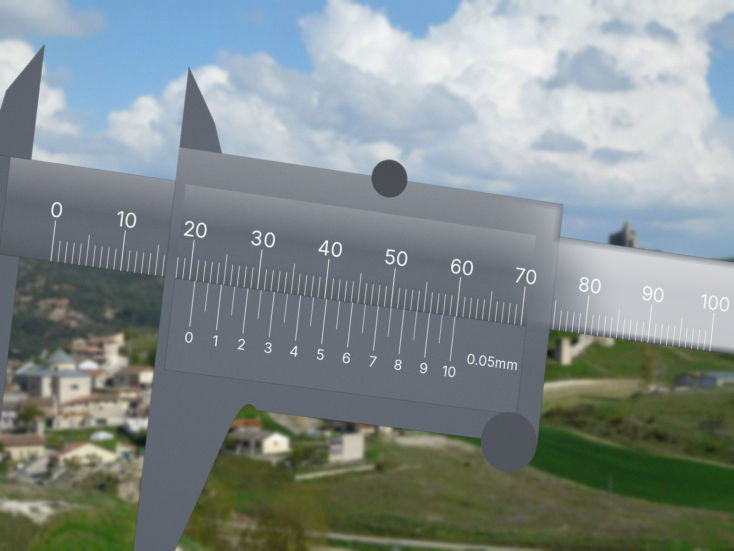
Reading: 20.8; mm
